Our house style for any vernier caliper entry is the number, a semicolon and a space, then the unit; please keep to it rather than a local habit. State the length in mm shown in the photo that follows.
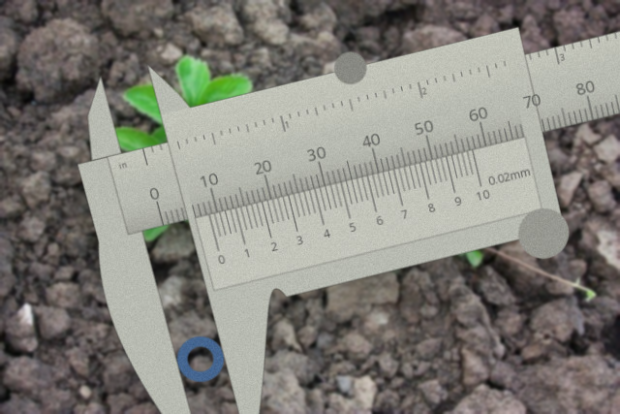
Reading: 8.5; mm
